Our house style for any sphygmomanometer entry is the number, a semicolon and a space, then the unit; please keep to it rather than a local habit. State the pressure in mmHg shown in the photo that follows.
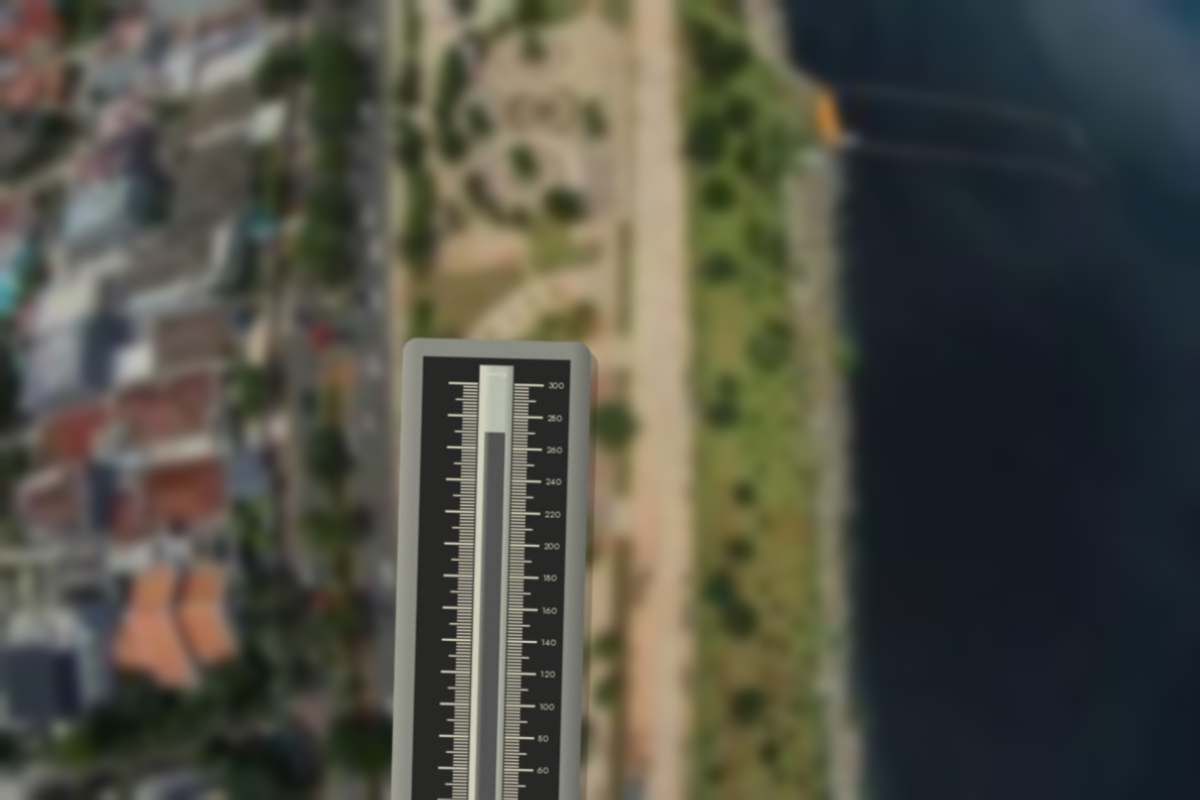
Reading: 270; mmHg
